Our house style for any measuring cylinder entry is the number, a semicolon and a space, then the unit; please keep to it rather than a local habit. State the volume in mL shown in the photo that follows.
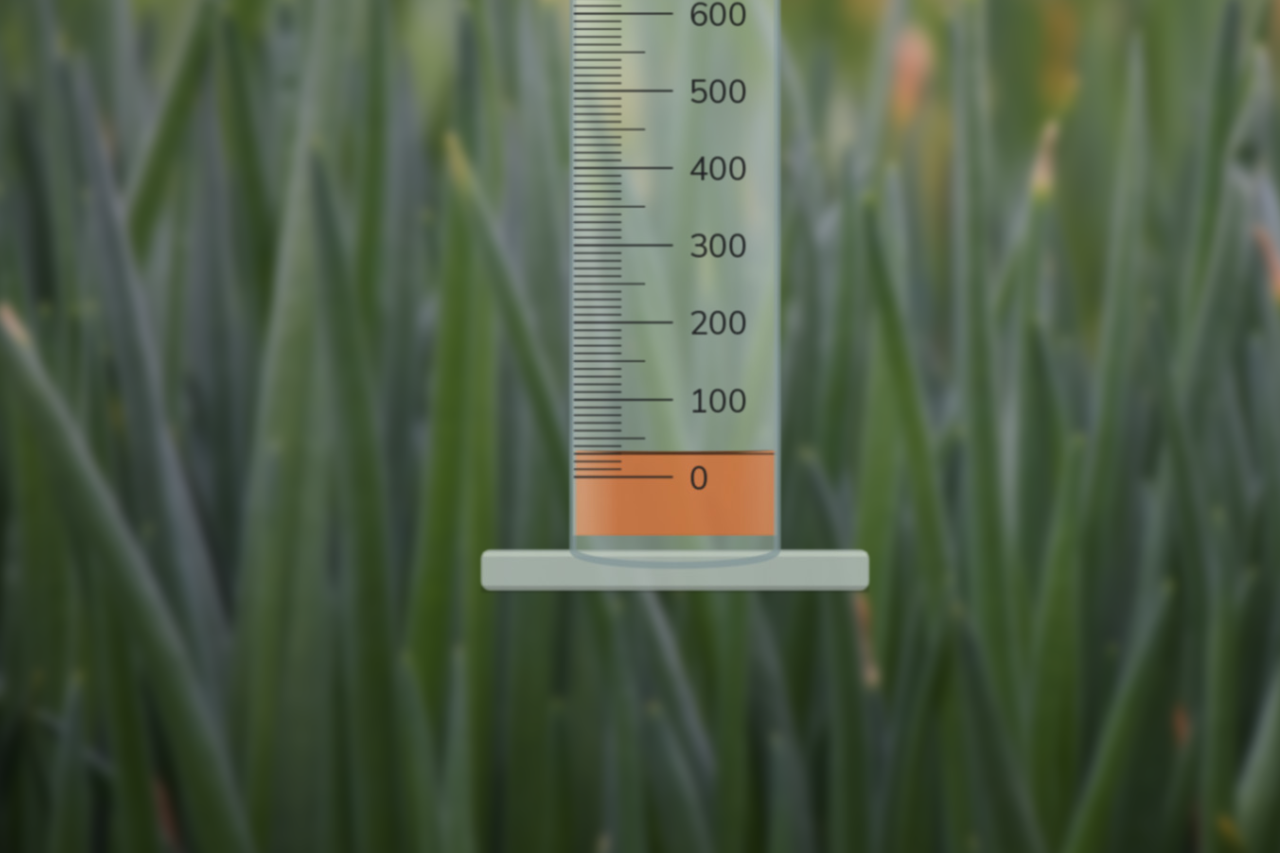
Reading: 30; mL
